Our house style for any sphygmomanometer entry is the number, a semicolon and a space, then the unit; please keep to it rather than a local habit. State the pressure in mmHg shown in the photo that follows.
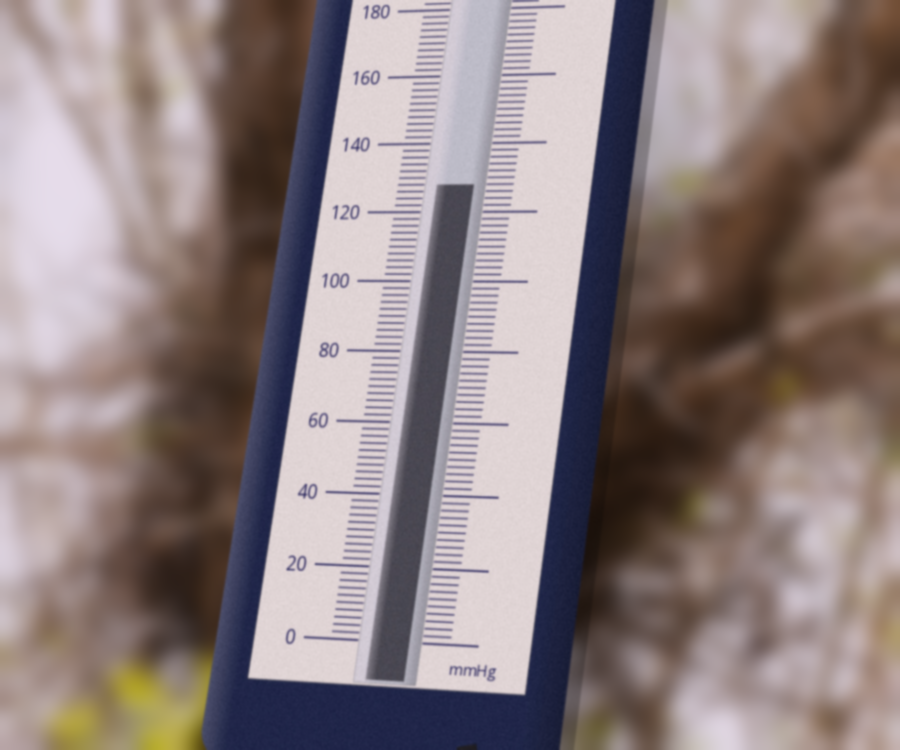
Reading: 128; mmHg
